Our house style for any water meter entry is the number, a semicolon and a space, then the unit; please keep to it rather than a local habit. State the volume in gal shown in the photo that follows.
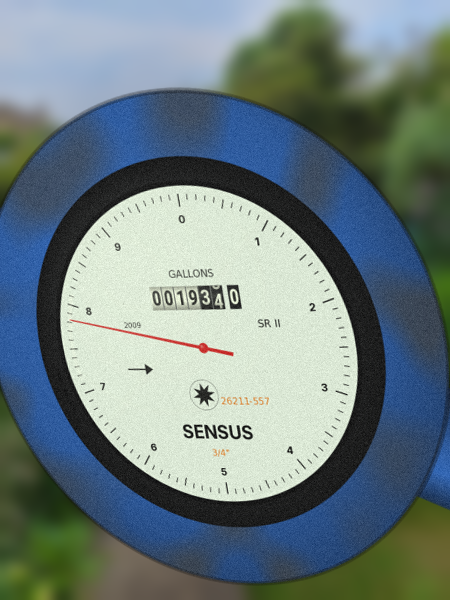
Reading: 19337.8; gal
